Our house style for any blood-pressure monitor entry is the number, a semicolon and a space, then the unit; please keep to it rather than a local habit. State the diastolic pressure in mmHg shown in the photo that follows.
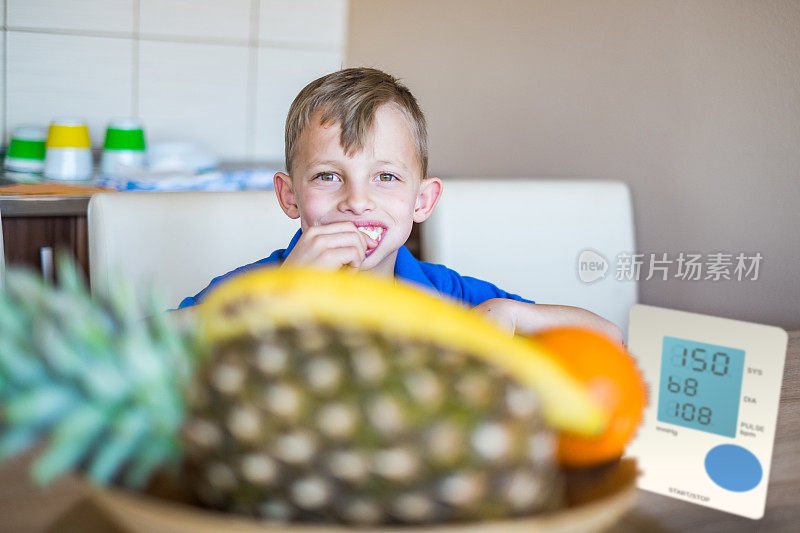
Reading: 68; mmHg
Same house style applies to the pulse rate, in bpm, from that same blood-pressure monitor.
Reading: 108; bpm
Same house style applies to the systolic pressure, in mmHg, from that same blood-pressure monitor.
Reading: 150; mmHg
